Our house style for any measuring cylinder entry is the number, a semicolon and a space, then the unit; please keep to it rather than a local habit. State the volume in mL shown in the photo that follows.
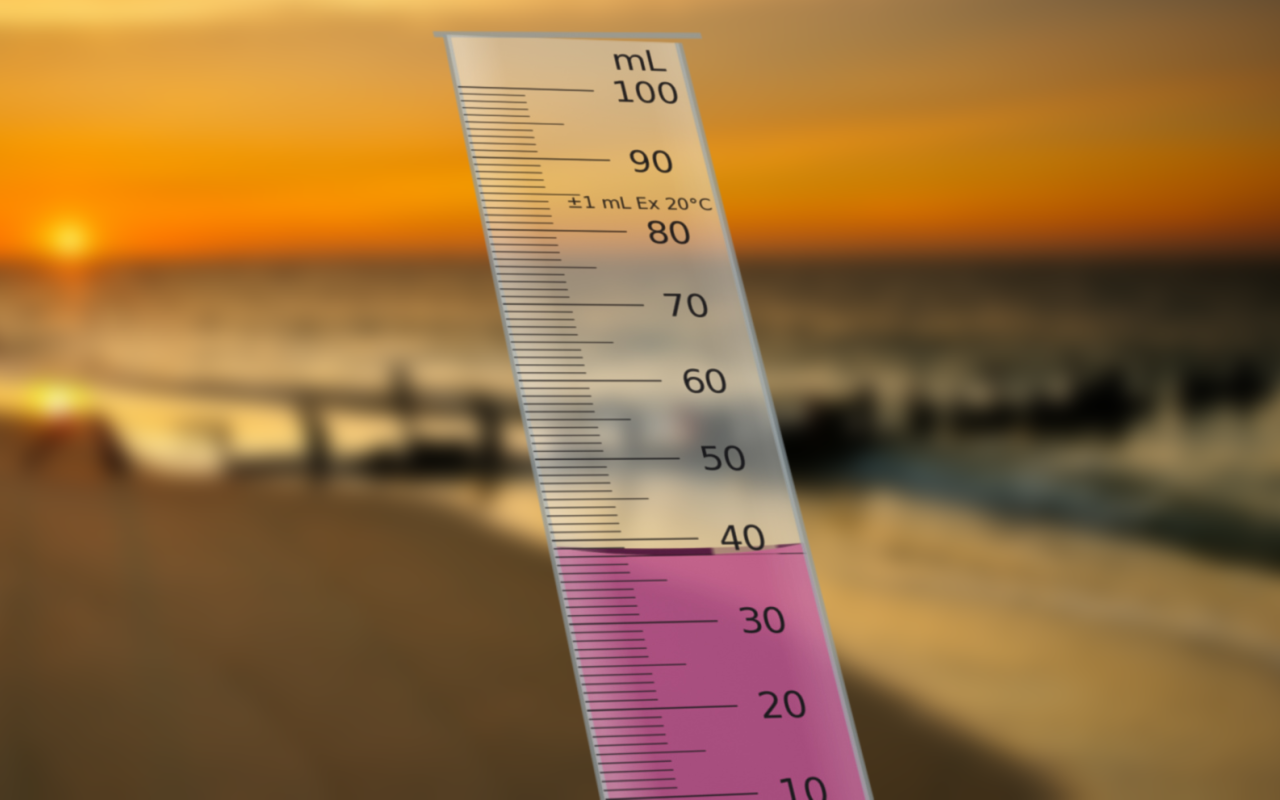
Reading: 38; mL
